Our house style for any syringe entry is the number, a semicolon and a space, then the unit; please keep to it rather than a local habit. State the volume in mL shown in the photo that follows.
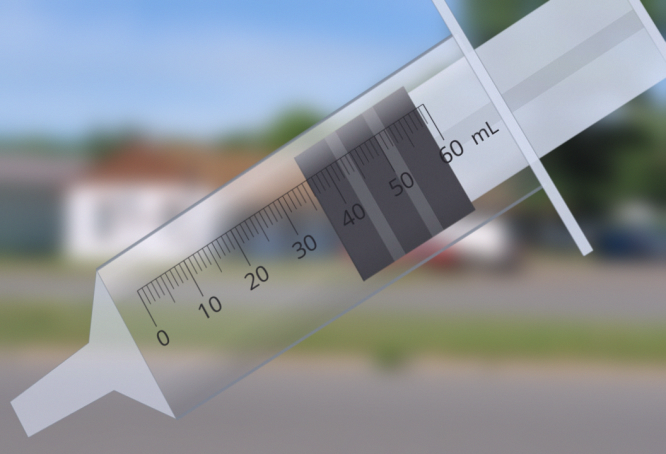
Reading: 36; mL
